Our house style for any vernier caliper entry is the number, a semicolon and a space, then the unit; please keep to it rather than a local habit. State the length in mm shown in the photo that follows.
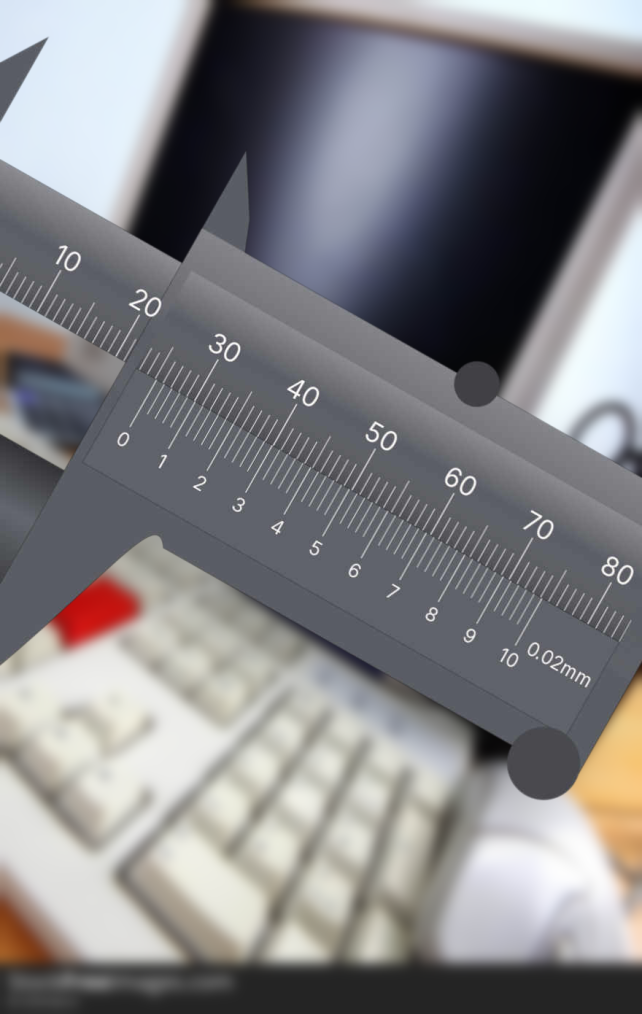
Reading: 25.2; mm
